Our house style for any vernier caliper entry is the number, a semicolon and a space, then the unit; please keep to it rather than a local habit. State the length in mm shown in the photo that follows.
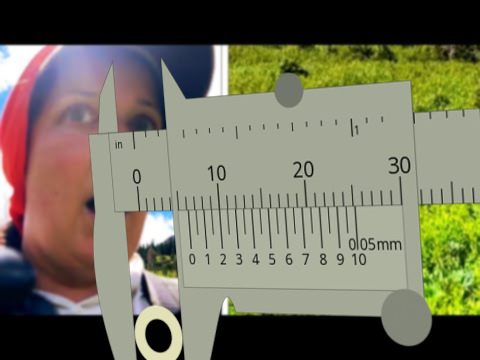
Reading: 6.2; mm
